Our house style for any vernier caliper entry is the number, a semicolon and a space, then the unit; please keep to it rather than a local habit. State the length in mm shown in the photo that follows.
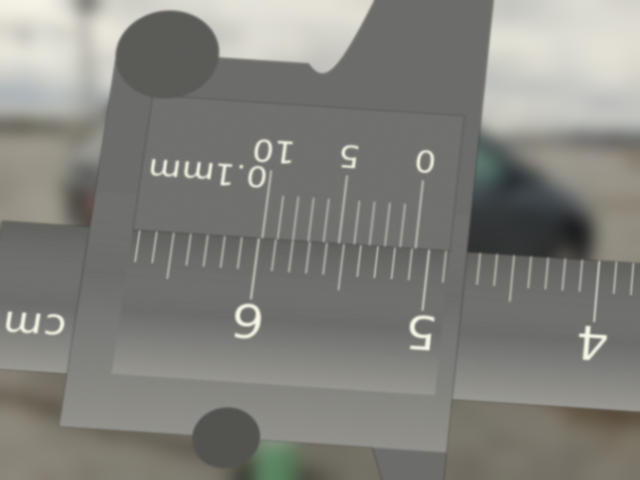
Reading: 50.8; mm
